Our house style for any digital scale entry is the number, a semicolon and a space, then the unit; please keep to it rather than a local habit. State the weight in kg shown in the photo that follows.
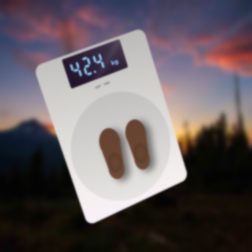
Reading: 42.4; kg
